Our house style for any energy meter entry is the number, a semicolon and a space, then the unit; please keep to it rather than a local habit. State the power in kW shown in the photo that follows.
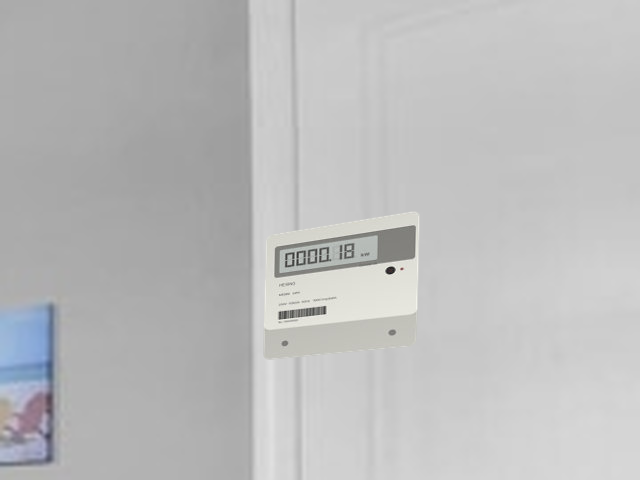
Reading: 0.18; kW
